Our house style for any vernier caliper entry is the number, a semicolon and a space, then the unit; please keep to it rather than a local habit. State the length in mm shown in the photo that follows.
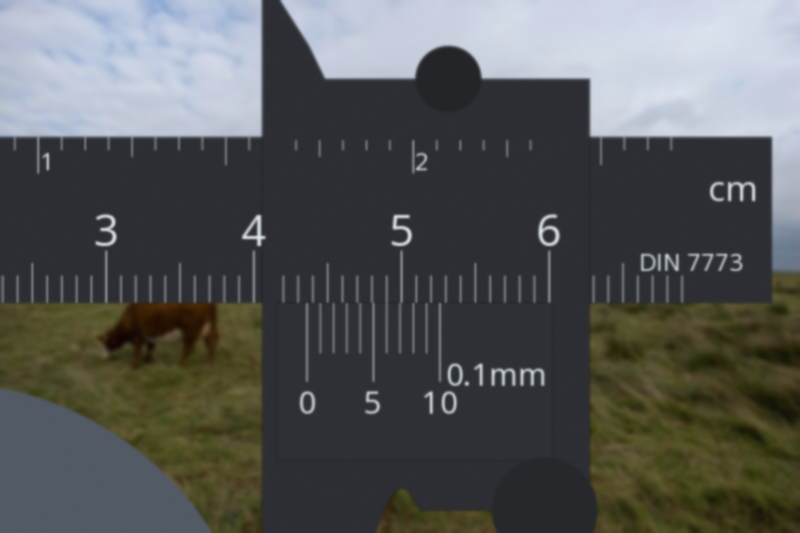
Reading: 43.6; mm
